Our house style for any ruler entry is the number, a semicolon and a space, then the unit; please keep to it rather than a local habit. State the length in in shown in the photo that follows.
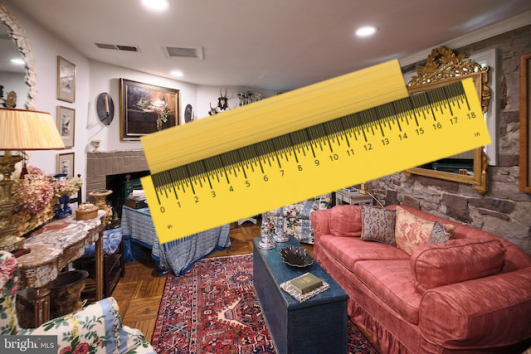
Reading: 15; in
